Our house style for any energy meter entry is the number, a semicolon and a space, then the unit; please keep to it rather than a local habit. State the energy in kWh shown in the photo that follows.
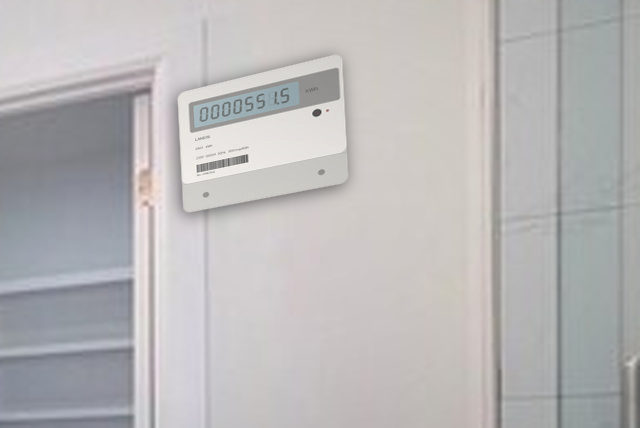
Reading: 551.5; kWh
